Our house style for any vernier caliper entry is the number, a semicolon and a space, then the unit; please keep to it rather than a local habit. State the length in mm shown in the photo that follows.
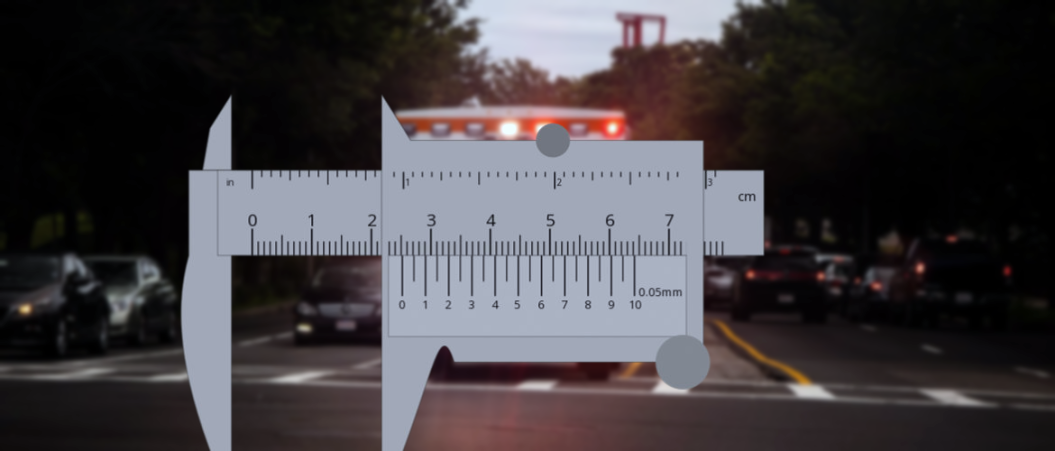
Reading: 25.2; mm
